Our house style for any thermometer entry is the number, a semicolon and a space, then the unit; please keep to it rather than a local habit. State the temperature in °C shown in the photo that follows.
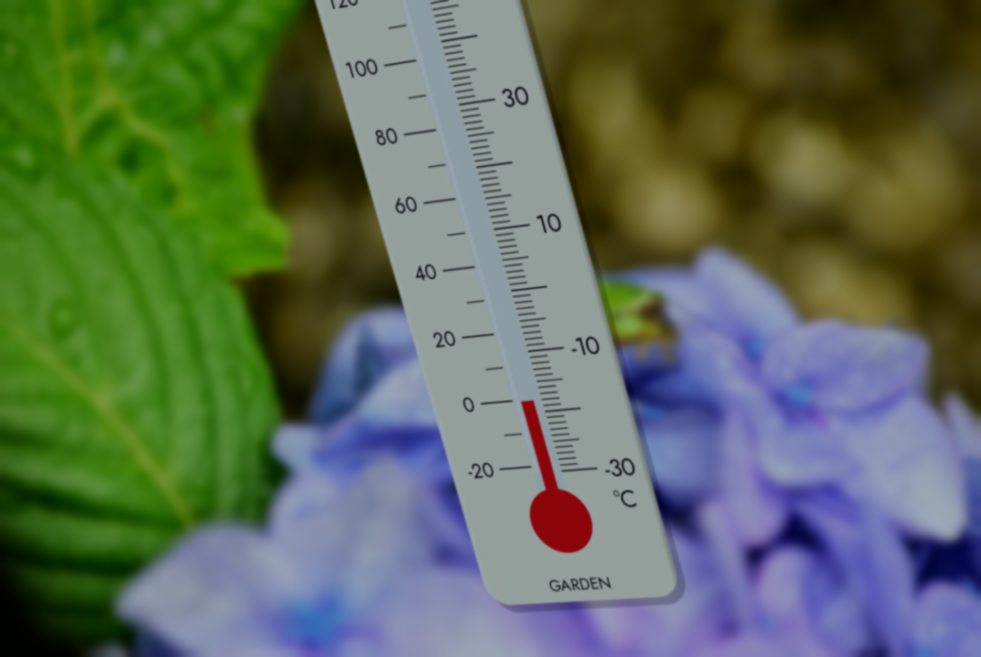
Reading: -18; °C
